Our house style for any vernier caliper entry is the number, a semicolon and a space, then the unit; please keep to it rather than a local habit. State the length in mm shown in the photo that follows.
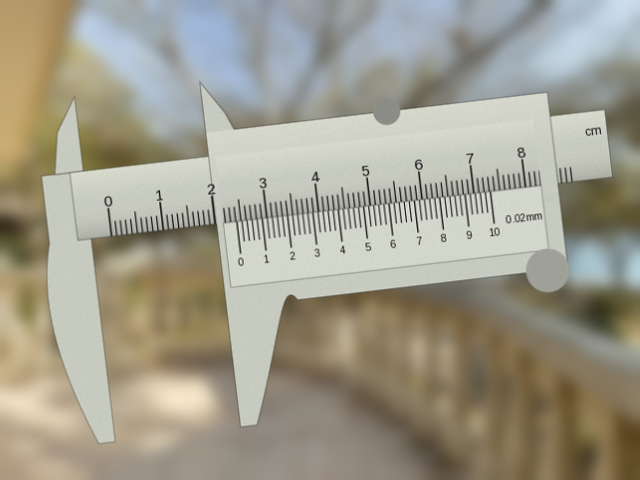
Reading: 24.2; mm
